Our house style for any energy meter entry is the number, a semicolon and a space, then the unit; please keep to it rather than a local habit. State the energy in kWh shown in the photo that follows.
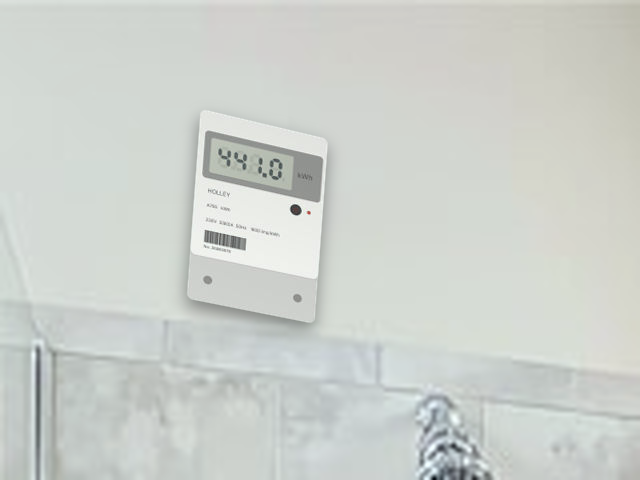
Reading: 441.0; kWh
